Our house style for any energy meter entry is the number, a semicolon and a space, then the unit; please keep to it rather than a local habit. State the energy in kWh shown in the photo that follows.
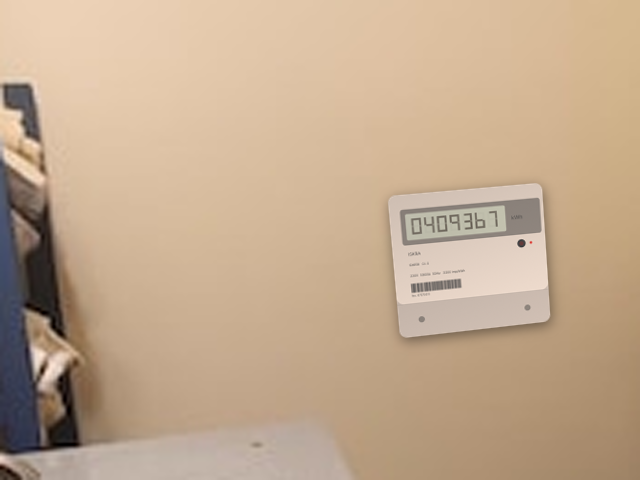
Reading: 409367; kWh
